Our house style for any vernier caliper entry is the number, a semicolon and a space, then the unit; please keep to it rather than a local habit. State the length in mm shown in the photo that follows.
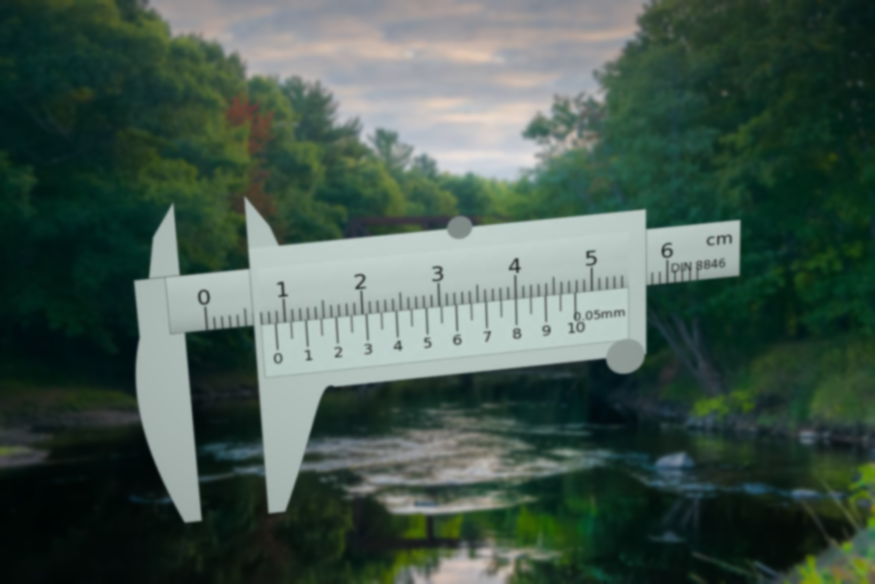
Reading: 8.8; mm
